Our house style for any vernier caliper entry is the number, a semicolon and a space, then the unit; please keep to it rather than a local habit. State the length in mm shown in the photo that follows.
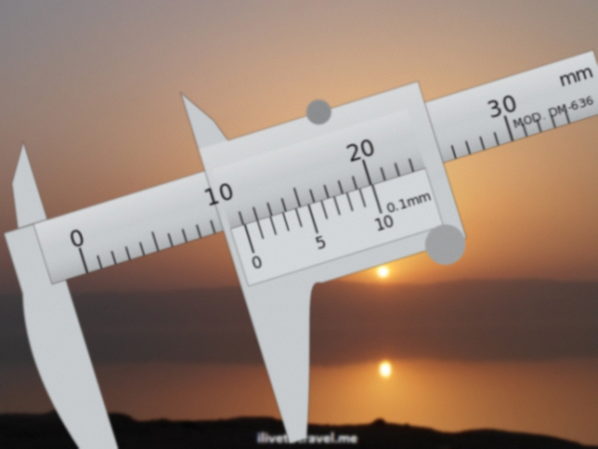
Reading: 11.1; mm
